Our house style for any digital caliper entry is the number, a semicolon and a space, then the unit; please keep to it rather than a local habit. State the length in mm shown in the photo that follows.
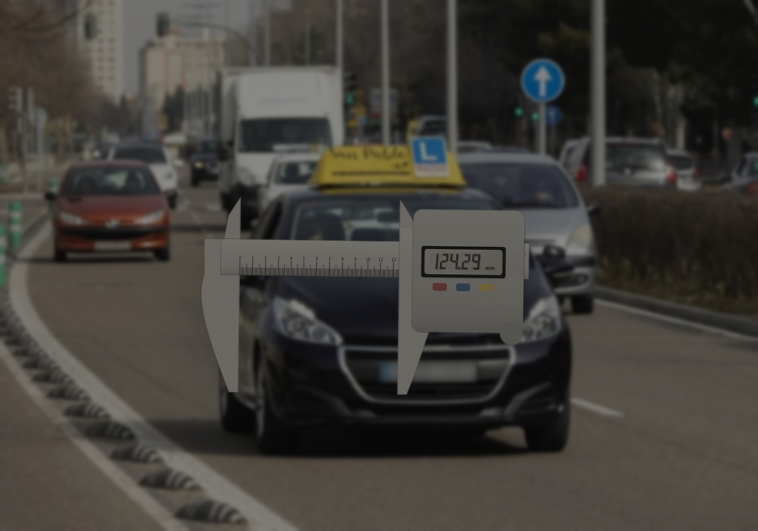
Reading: 124.29; mm
